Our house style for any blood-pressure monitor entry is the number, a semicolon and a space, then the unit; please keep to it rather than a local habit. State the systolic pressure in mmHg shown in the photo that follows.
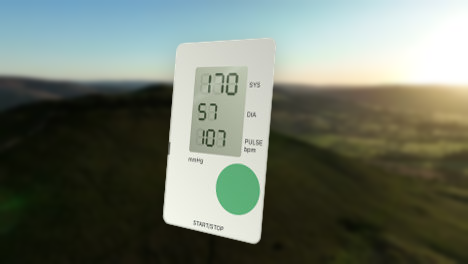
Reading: 170; mmHg
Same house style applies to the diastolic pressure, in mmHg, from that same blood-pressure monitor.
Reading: 57; mmHg
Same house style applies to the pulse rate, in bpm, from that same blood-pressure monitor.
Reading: 107; bpm
